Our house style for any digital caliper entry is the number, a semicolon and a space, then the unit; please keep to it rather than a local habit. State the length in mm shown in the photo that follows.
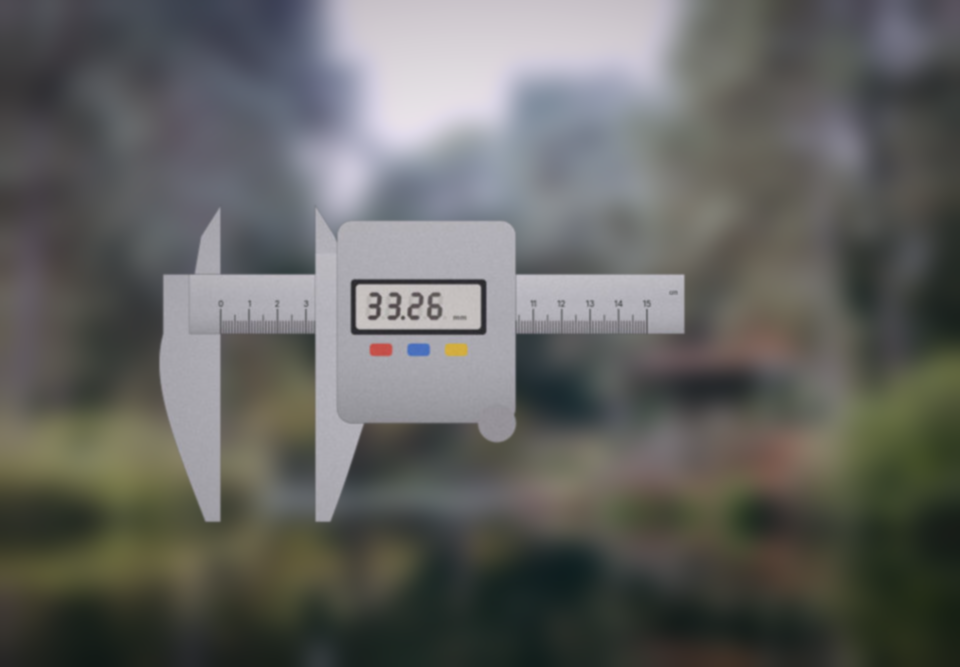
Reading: 33.26; mm
